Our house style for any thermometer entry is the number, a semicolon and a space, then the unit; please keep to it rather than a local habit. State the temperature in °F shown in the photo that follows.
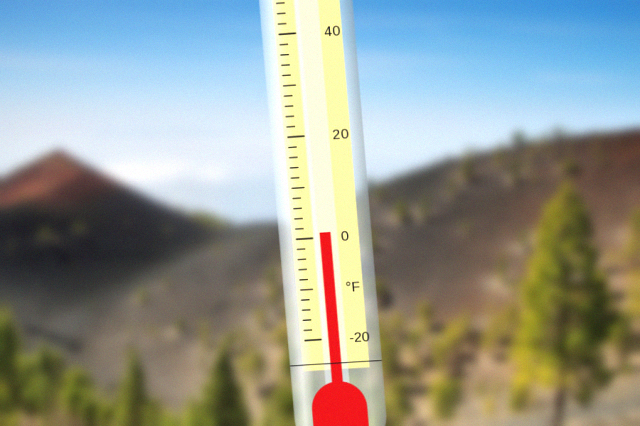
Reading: 1; °F
